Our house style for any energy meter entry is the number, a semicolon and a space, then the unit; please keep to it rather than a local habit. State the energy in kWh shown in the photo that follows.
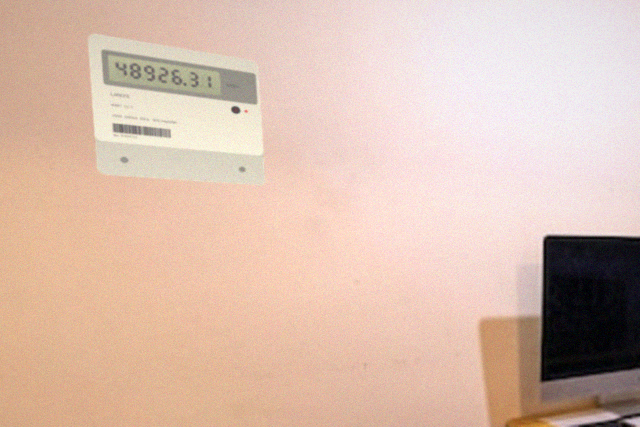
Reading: 48926.31; kWh
